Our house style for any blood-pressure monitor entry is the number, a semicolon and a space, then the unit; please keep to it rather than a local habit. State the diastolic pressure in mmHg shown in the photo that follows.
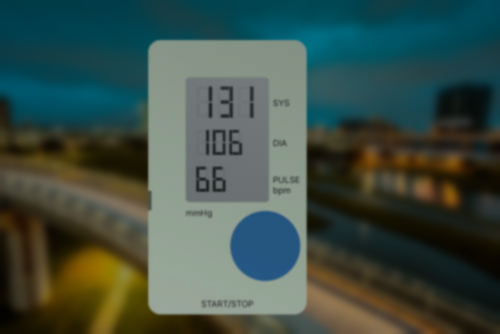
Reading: 106; mmHg
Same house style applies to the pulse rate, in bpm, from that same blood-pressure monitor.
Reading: 66; bpm
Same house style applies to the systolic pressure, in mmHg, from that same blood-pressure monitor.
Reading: 131; mmHg
